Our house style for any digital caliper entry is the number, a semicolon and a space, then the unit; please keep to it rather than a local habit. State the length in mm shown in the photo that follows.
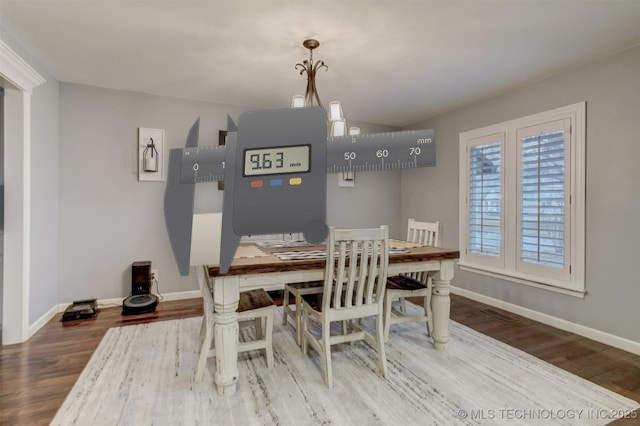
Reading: 9.63; mm
